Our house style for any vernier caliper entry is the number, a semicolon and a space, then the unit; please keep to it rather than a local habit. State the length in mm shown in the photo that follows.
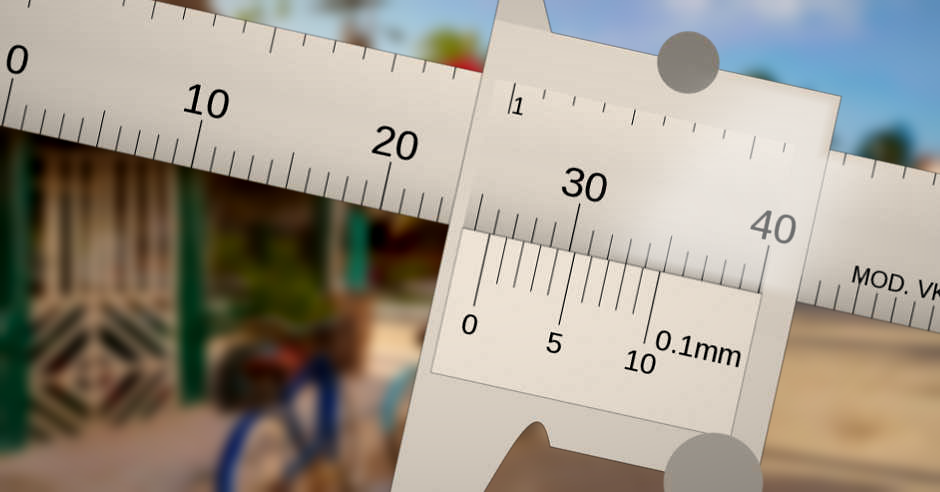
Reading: 25.8; mm
